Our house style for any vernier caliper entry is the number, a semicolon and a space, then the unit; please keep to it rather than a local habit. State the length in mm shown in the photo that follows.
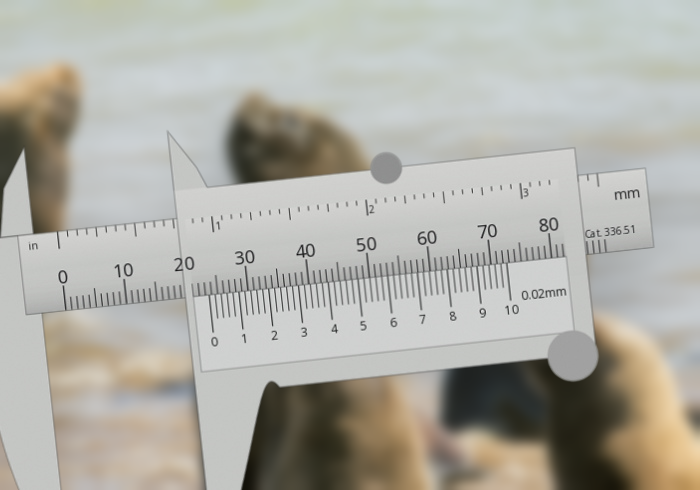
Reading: 23.6; mm
